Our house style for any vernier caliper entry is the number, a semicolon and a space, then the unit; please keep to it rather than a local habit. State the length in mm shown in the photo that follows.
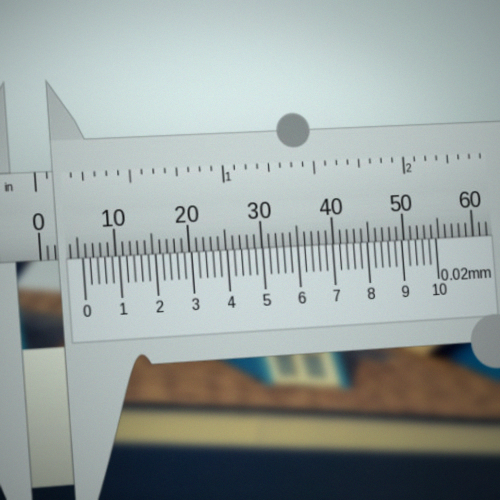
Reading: 5.6; mm
